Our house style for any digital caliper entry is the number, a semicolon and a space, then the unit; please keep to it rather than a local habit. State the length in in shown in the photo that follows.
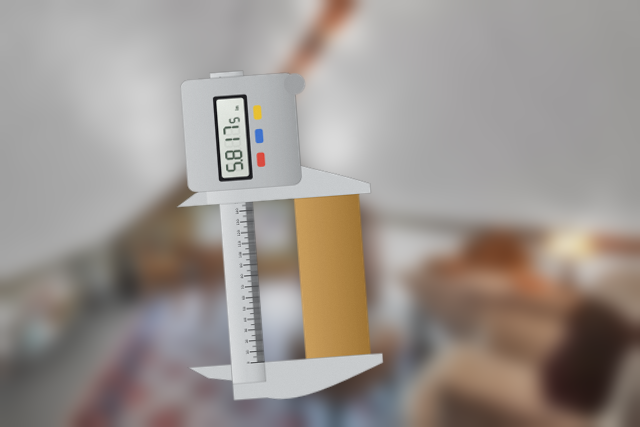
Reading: 5.8175; in
